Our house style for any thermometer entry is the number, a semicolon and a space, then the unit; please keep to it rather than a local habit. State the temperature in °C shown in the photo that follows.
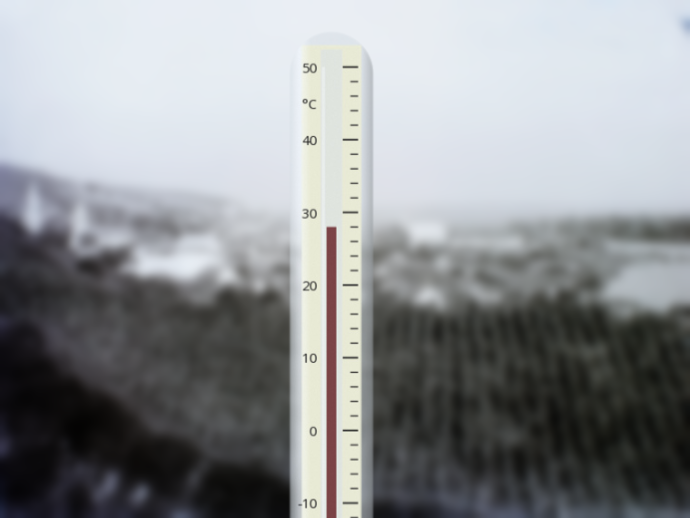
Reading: 28; °C
